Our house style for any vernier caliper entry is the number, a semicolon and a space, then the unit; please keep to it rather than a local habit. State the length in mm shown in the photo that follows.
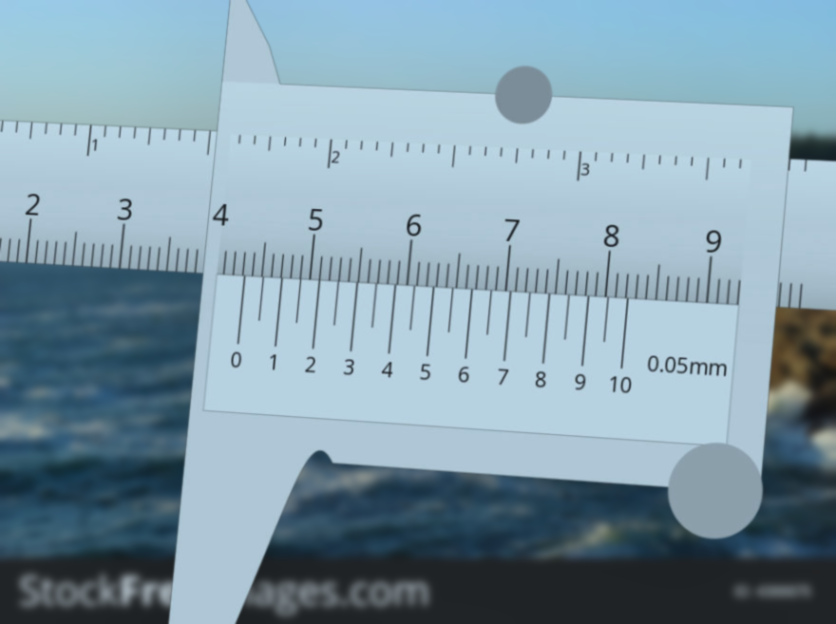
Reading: 43.2; mm
